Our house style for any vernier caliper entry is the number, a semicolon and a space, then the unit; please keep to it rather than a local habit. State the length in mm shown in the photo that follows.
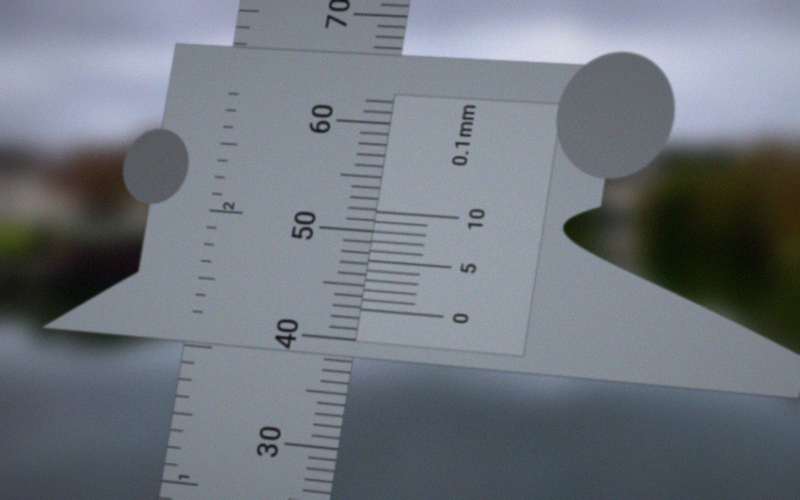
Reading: 42.8; mm
